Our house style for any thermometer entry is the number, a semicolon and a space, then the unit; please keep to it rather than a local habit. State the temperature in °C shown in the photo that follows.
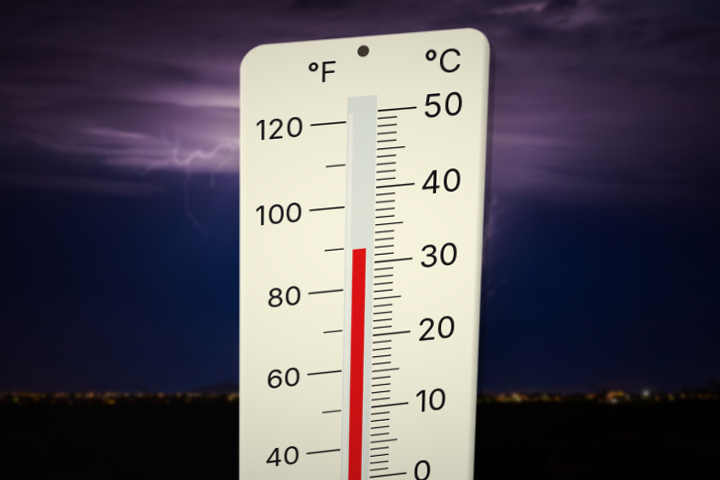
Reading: 32; °C
